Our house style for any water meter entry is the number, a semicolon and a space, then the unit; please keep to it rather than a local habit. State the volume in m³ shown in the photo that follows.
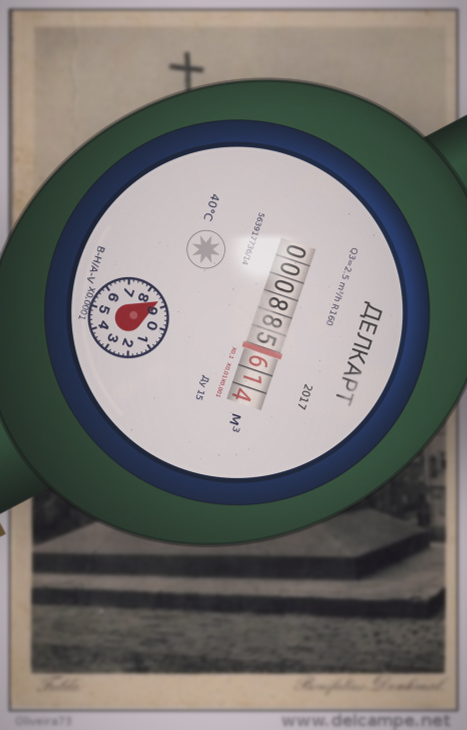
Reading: 885.6138; m³
